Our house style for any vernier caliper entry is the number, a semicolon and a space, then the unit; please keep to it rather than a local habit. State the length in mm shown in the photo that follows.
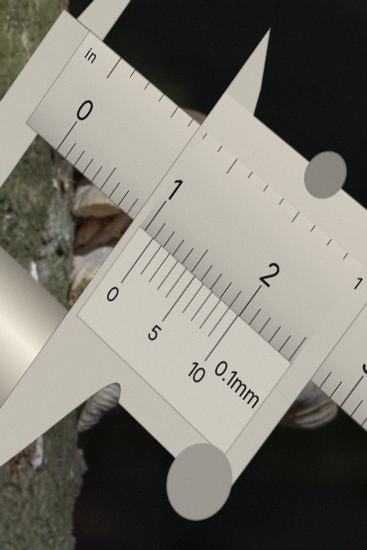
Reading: 10.9; mm
